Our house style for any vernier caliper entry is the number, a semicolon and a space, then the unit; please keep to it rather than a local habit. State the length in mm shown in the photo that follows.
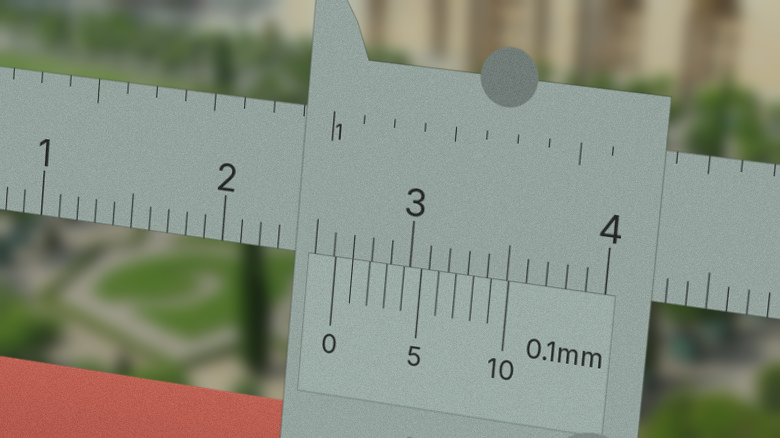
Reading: 26.1; mm
